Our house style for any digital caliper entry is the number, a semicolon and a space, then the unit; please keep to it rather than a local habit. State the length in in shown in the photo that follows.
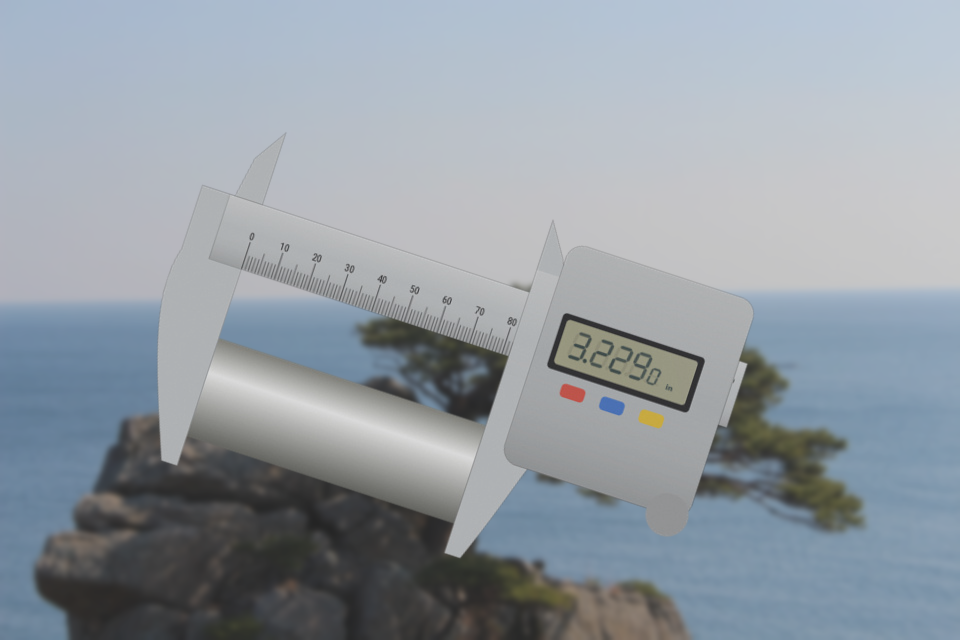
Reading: 3.2290; in
